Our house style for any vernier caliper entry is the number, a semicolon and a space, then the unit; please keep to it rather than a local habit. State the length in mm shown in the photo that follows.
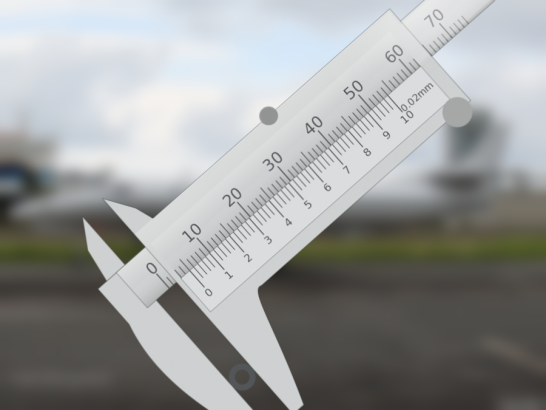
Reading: 5.0; mm
